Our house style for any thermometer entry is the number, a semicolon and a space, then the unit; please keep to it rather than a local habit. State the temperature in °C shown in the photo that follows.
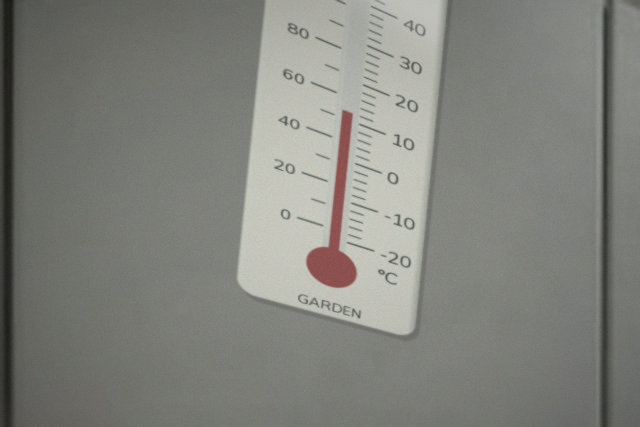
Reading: 12; °C
